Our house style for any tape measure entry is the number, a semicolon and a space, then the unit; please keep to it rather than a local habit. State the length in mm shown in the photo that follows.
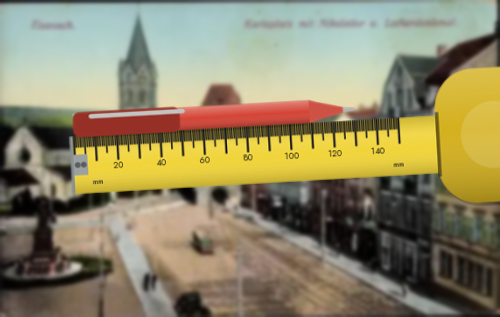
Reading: 130; mm
